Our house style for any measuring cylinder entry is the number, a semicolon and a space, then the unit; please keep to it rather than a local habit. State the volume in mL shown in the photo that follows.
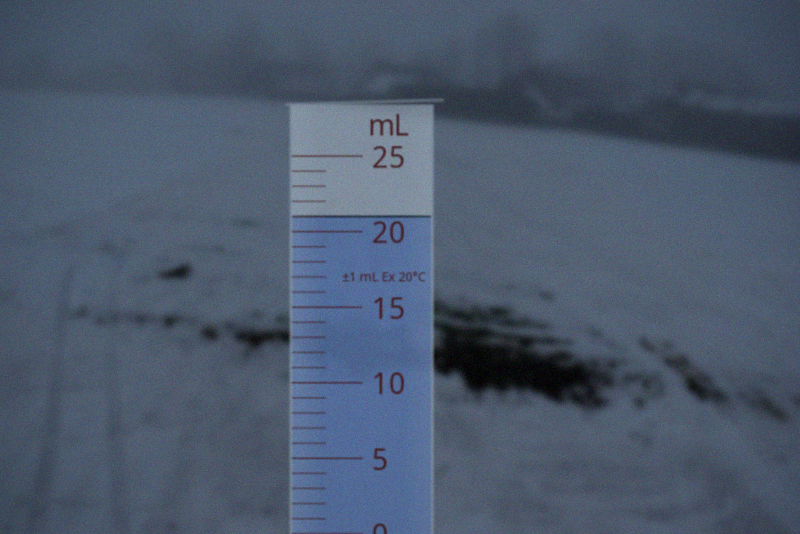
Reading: 21; mL
